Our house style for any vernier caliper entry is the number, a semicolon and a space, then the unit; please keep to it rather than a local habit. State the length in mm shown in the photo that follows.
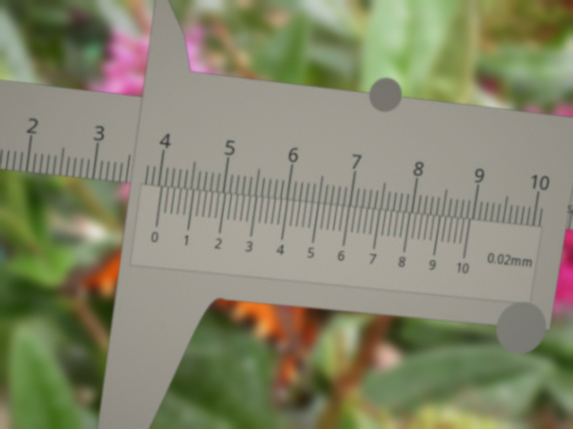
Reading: 40.5; mm
